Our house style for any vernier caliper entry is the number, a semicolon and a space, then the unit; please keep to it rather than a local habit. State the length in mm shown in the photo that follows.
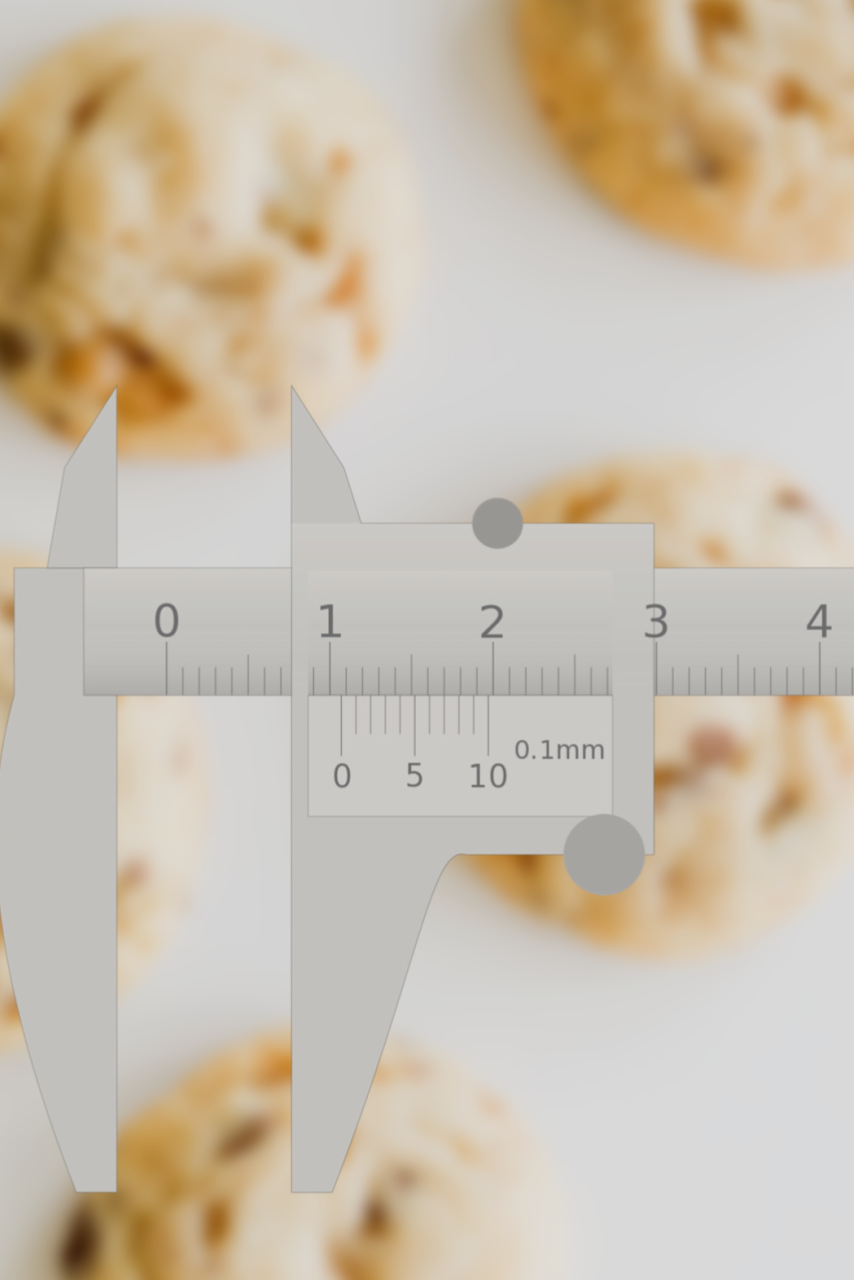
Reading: 10.7; mm
